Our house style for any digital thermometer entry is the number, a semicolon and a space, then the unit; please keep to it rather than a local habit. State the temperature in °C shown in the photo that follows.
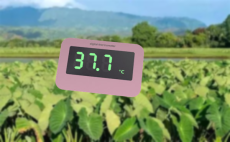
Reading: 37.7; °C
